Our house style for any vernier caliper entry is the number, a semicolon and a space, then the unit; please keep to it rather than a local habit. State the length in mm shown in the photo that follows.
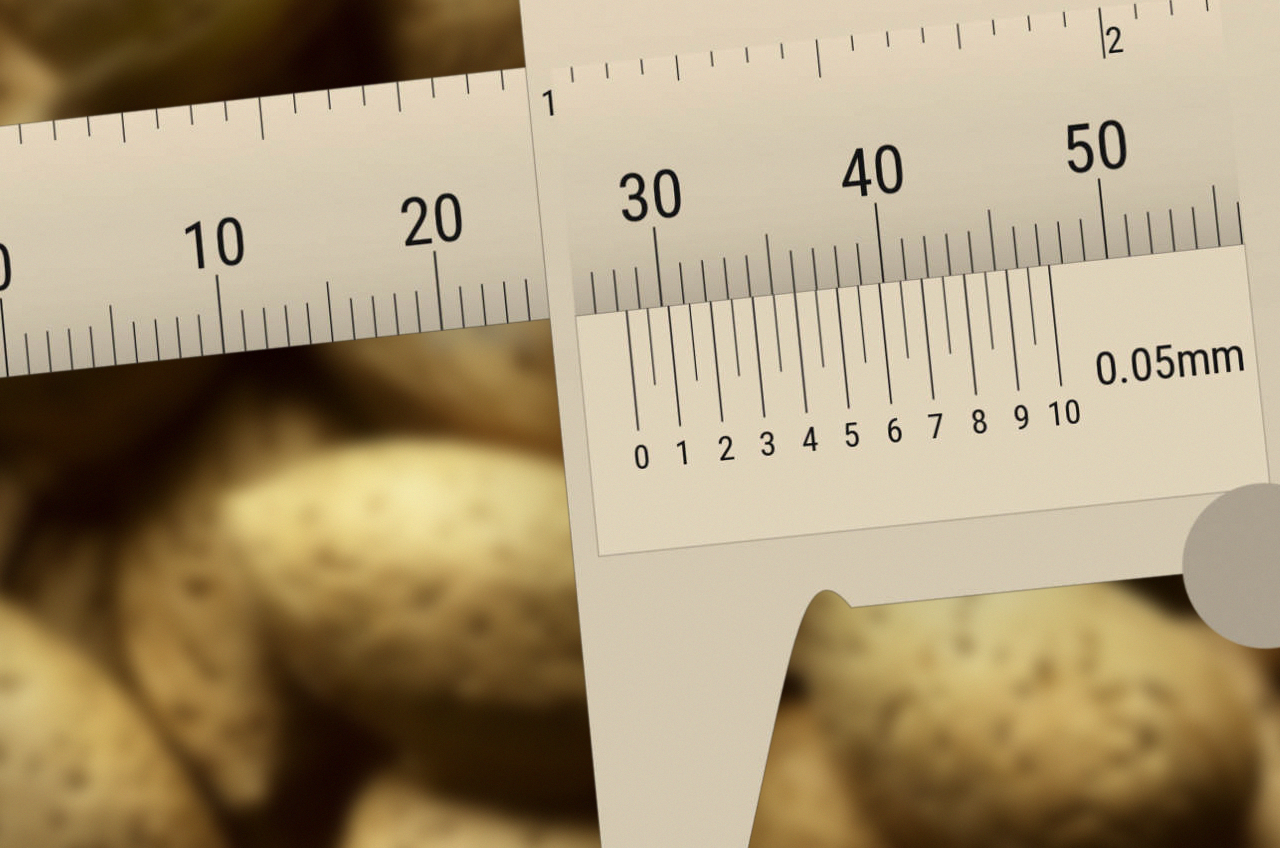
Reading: 28.4; mm
